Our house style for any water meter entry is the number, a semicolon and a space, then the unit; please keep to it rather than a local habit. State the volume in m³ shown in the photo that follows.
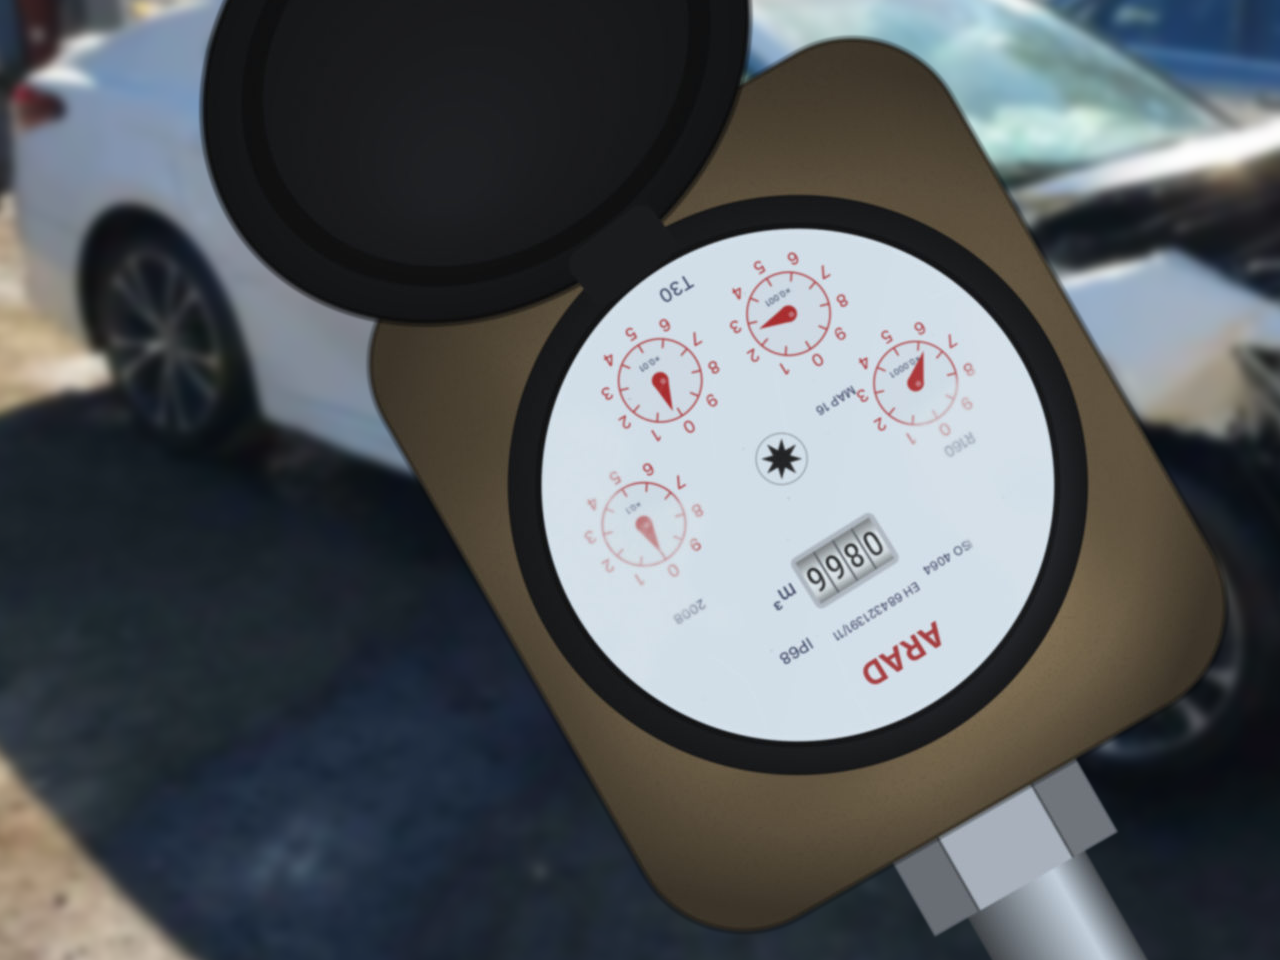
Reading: 866.0026; m³
